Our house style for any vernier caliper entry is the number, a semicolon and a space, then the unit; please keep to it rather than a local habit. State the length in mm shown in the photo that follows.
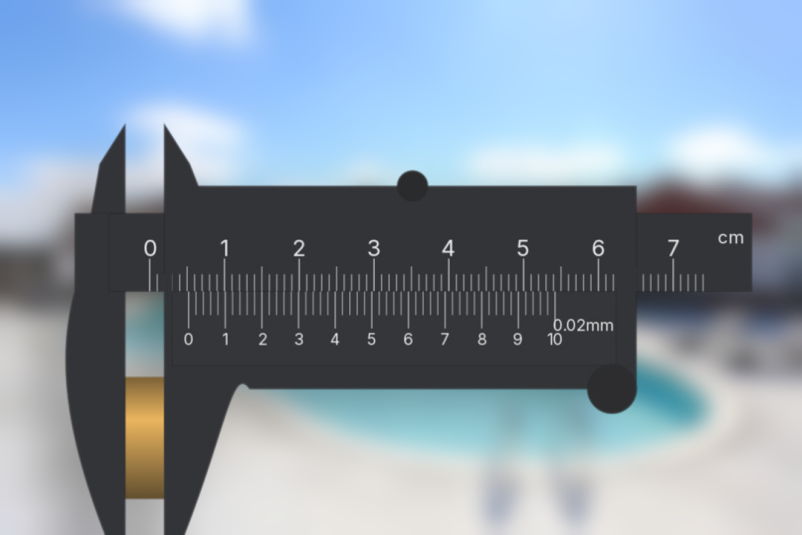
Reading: 5.2; mm
